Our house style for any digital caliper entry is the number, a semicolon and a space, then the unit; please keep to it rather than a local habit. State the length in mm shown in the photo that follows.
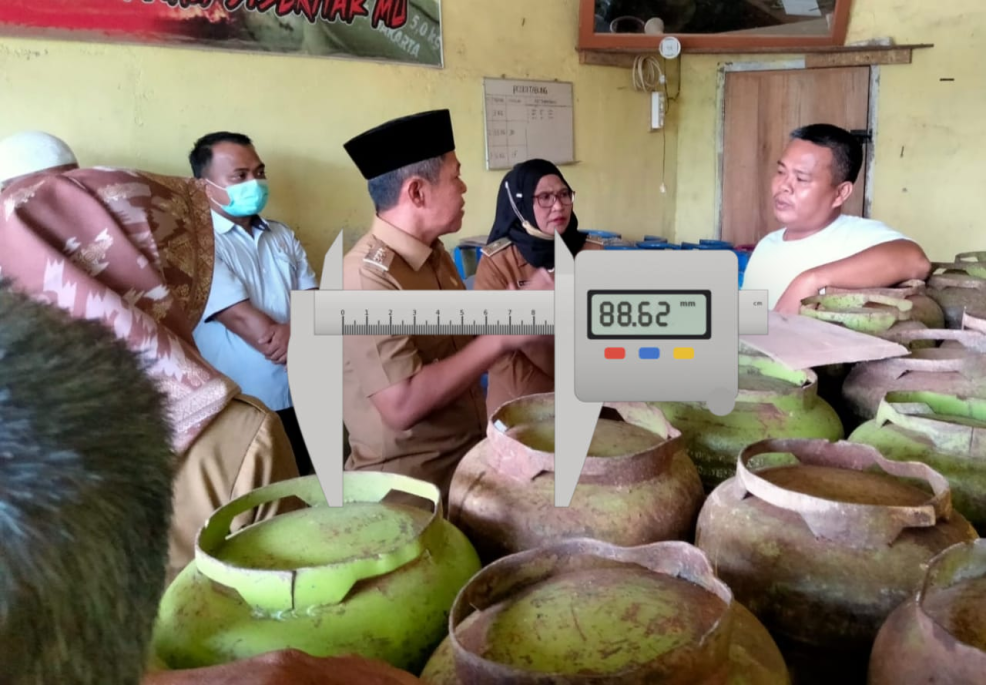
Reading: 88.62; mm
